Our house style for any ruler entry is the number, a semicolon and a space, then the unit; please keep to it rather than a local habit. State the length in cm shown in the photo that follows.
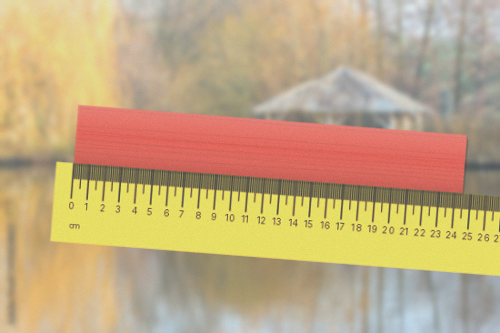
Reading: 24.5; cm
